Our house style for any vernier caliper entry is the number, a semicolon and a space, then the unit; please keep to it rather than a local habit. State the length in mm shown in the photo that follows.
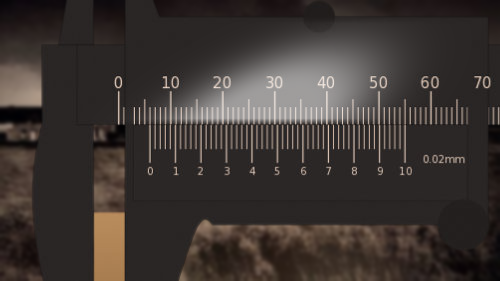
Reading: 6.0; mm
